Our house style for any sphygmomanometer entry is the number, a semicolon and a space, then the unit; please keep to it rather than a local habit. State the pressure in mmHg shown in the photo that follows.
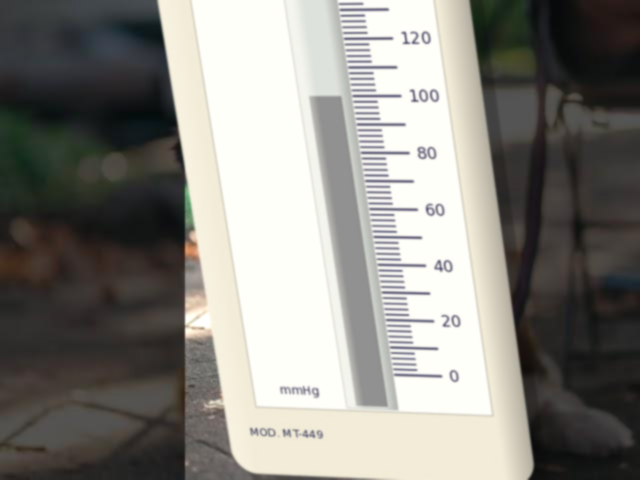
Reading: 100; mmHg
